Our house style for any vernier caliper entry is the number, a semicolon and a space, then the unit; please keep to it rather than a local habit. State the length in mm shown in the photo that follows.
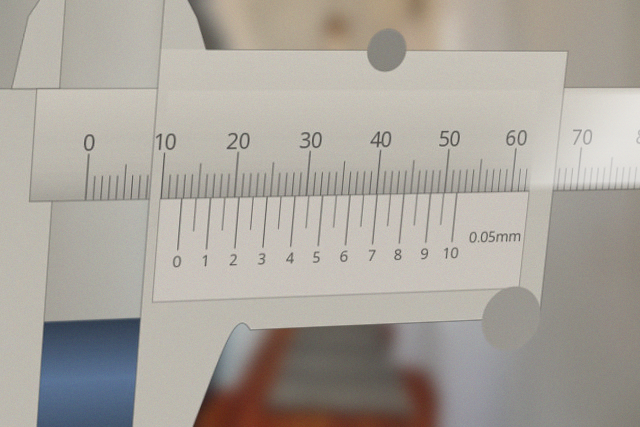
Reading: 12.8; mm
